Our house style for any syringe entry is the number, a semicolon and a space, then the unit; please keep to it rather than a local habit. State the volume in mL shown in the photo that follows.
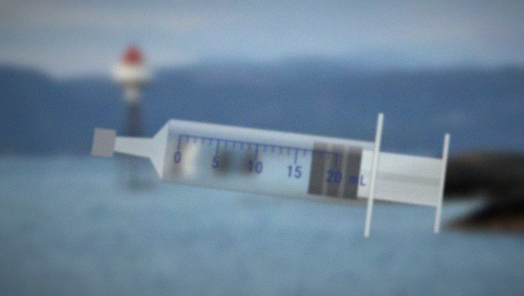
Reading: 17; mL
